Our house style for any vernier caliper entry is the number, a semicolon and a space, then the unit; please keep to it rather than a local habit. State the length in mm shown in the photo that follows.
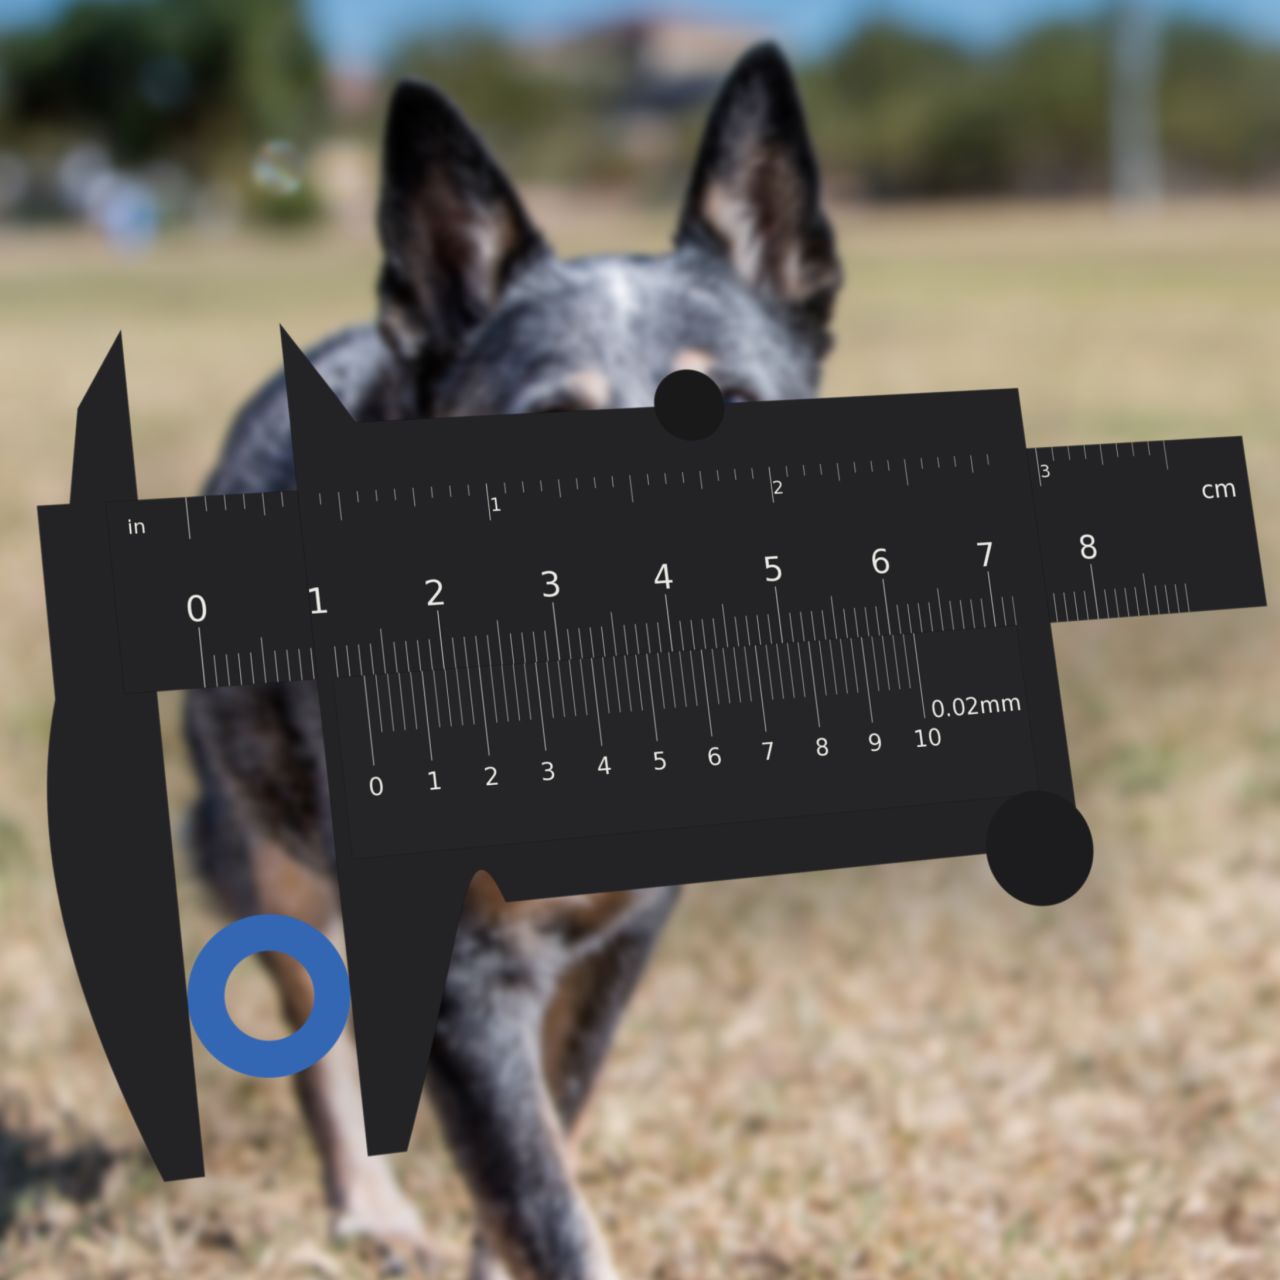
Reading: 13.2; mm
